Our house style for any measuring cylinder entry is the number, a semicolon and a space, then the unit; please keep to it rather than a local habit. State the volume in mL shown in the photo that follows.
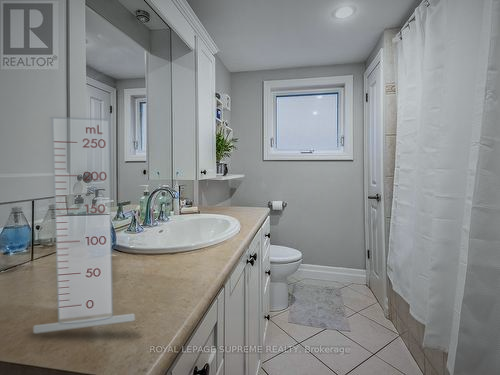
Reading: 140; mL
